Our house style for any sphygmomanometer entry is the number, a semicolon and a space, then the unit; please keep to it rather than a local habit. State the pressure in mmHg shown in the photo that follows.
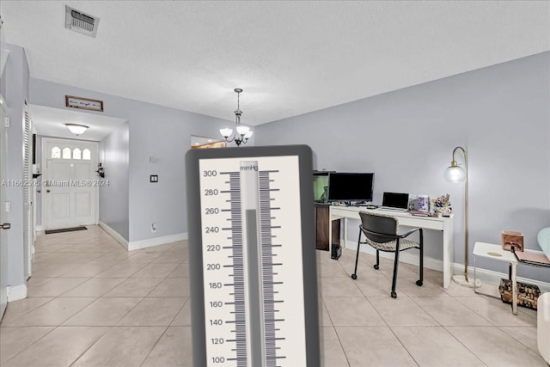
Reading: 260; mmHg
